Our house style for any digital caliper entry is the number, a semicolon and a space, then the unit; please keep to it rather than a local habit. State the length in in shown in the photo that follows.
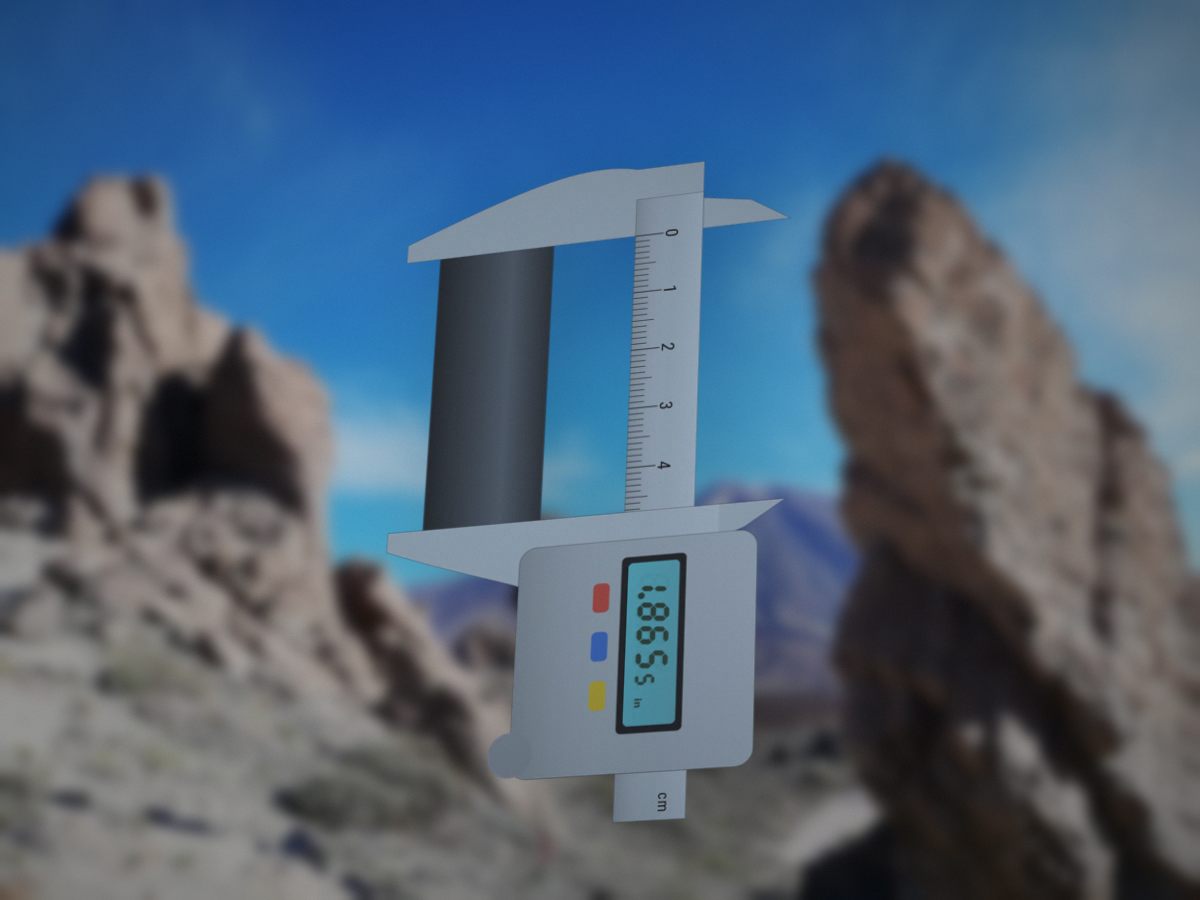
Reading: 1.8655; in
